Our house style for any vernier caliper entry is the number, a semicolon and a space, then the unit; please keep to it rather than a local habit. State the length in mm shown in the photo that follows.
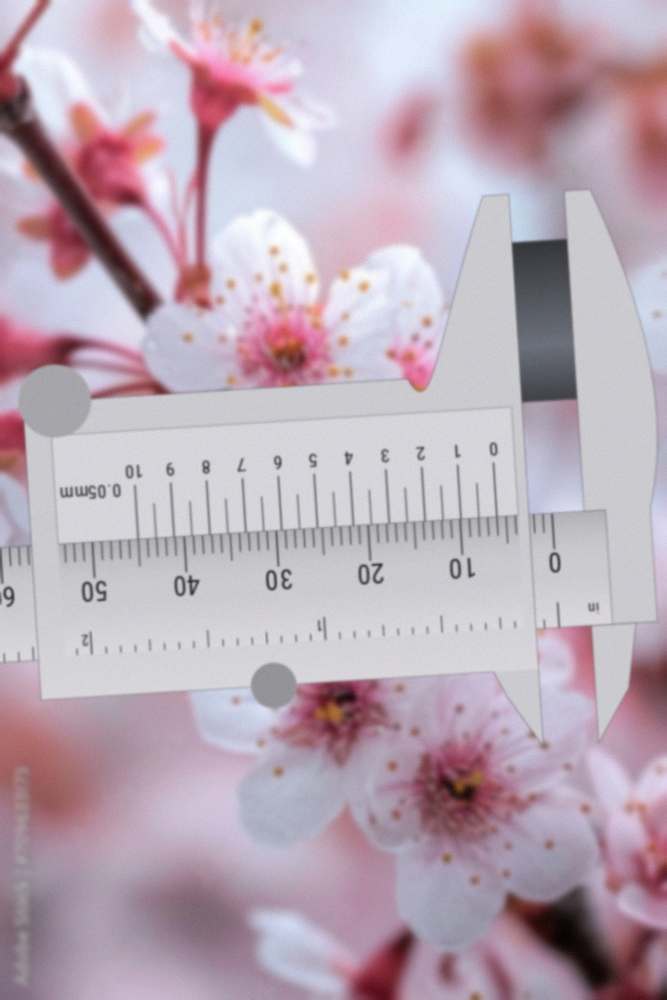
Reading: 6.0; mm
